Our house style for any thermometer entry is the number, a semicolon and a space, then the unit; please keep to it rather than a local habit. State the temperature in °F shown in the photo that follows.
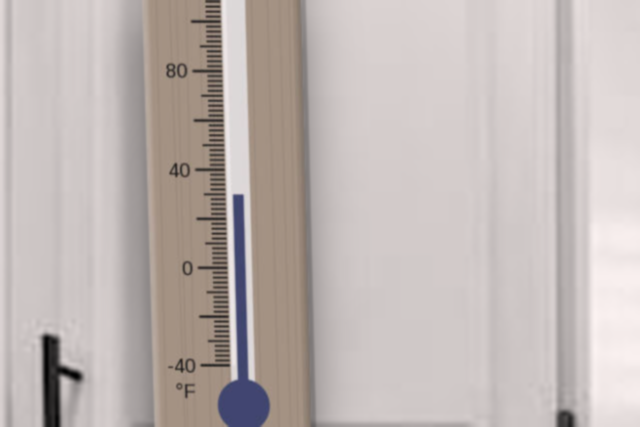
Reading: 30; °F
